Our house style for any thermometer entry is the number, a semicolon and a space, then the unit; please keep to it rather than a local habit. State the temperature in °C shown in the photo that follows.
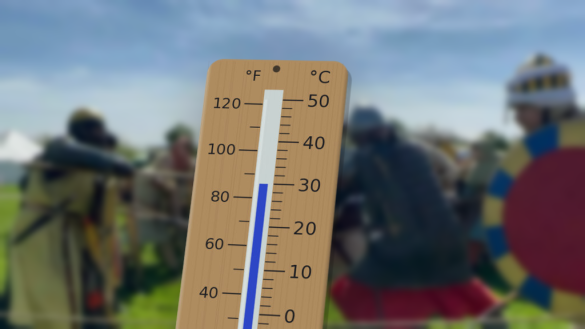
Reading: 30; °C
